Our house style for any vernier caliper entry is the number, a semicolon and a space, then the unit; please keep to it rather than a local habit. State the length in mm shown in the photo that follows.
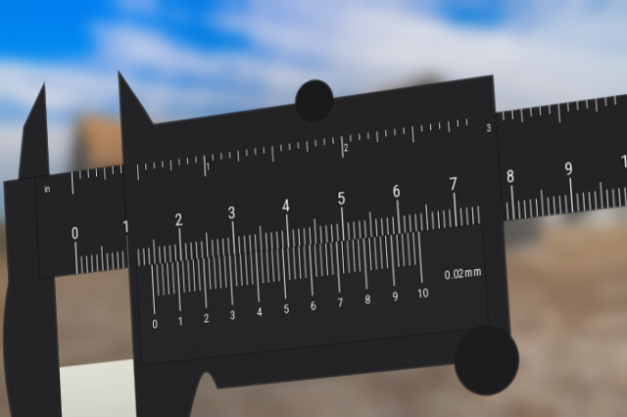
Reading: 14.4; mm
